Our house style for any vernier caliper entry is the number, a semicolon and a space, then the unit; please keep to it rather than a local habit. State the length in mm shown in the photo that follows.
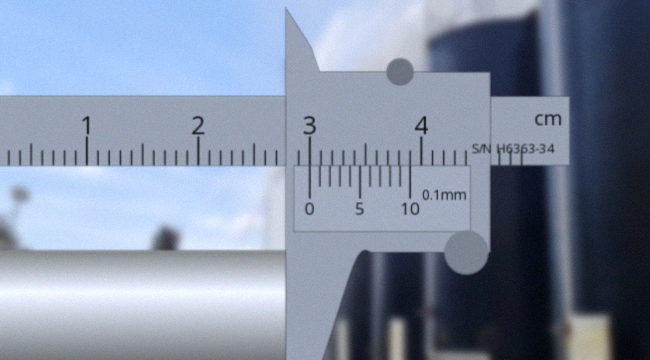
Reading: 30.0; mm
